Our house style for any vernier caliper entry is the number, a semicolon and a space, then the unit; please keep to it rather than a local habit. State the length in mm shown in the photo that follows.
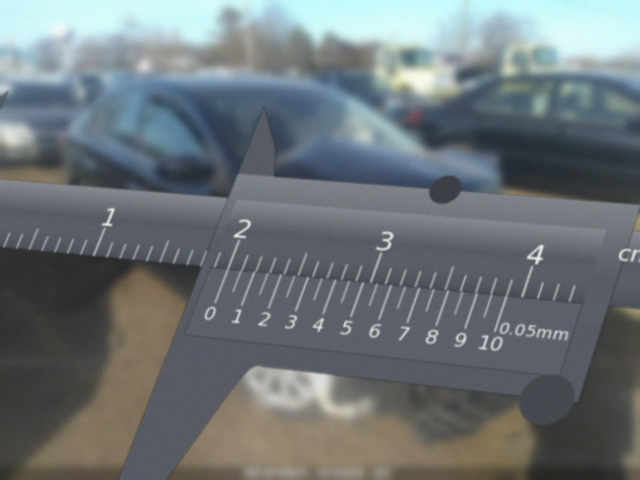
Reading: 20.0; mm
